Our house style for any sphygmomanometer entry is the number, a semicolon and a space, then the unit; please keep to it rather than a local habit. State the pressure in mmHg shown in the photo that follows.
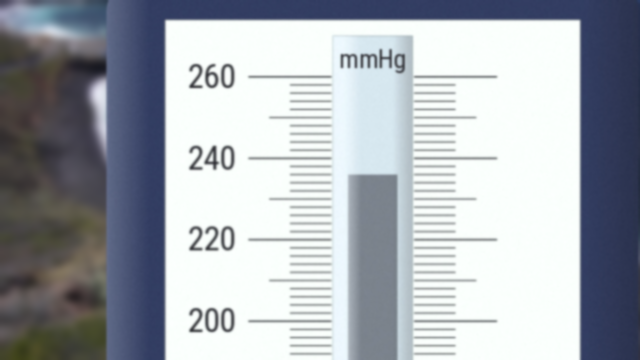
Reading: 236; mmHg
